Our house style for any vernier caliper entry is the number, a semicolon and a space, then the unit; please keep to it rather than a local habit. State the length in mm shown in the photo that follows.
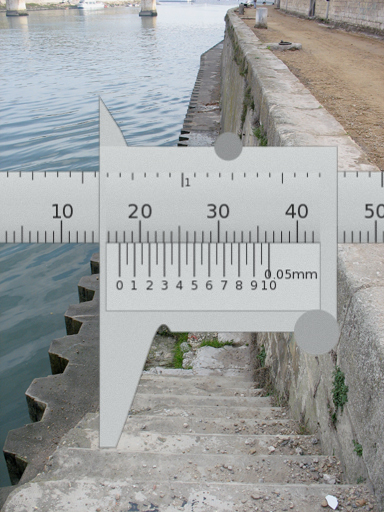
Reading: 17.4; mm
